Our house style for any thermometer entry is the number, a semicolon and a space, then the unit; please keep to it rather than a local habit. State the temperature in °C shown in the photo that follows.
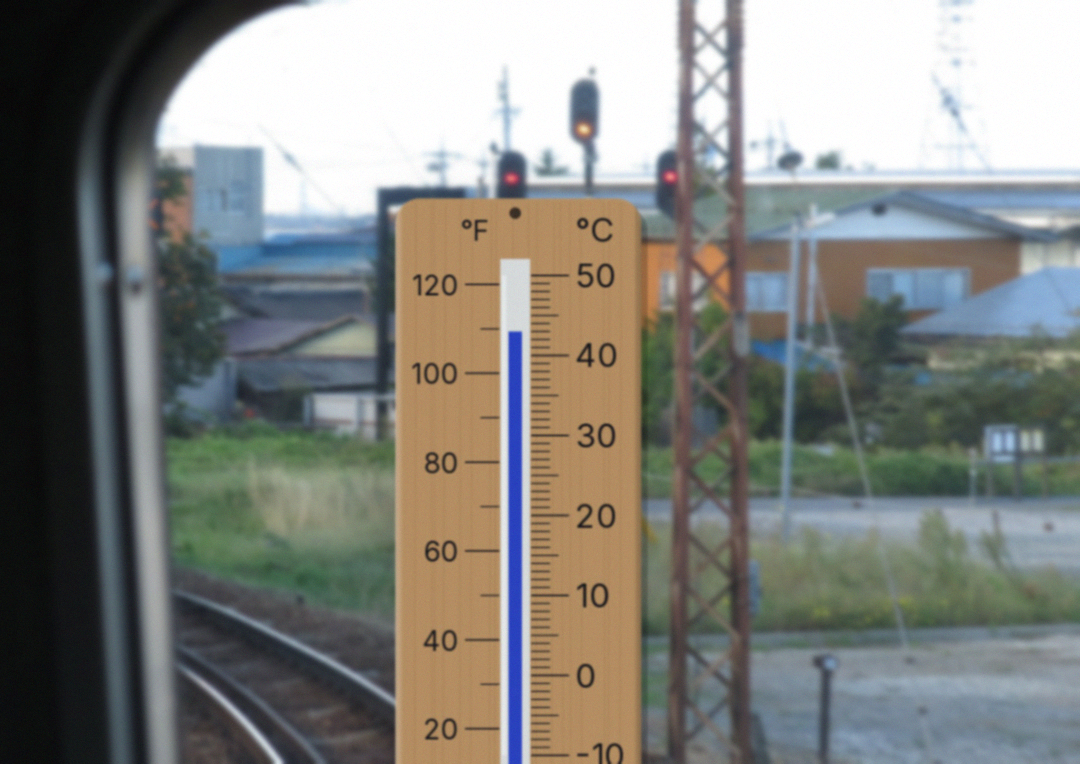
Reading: 43; °C
